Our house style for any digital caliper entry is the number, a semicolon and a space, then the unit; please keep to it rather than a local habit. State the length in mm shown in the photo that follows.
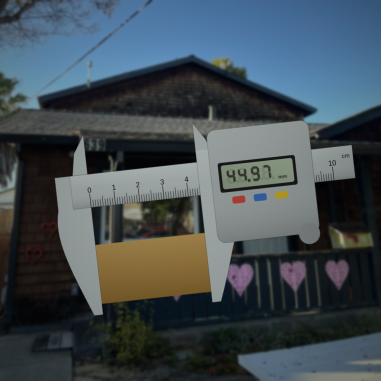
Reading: 44.97; mm
